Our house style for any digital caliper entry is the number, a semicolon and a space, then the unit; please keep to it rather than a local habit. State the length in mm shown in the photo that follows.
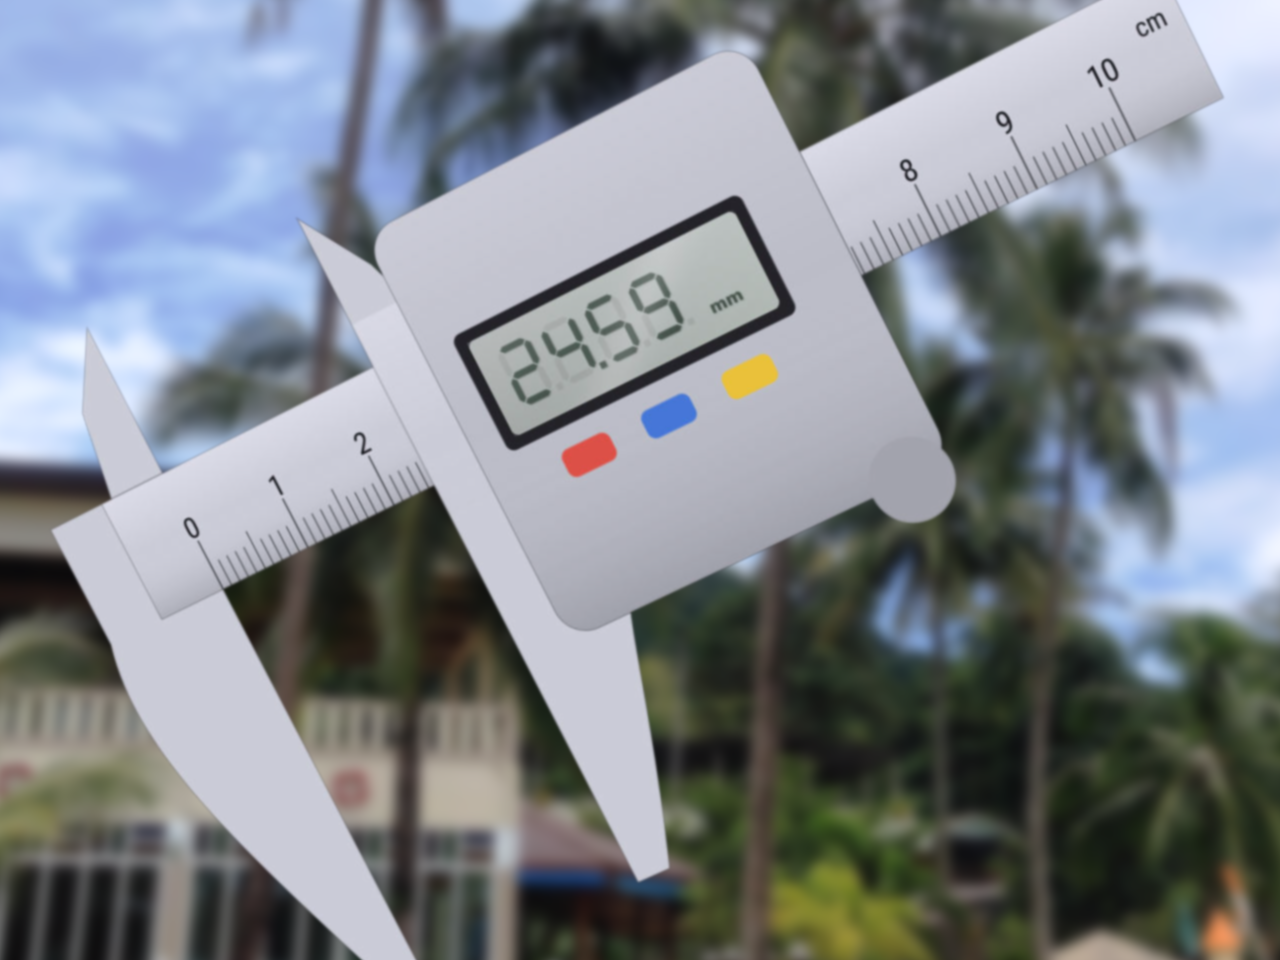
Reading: 24.59; mm
